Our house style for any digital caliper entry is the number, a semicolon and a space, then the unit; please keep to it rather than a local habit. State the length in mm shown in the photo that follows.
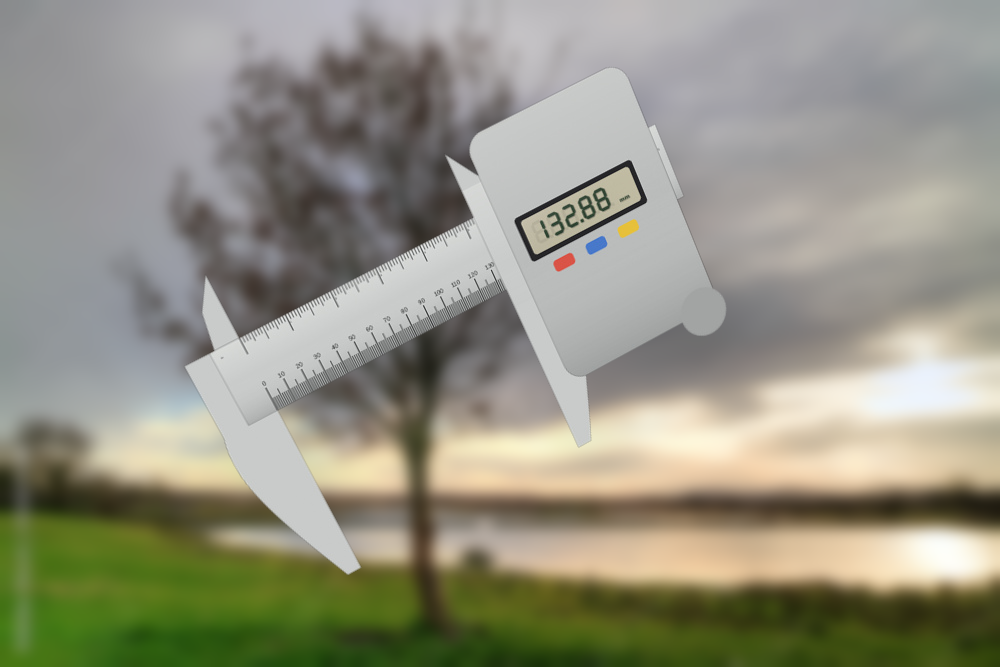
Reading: 132.88; mm
